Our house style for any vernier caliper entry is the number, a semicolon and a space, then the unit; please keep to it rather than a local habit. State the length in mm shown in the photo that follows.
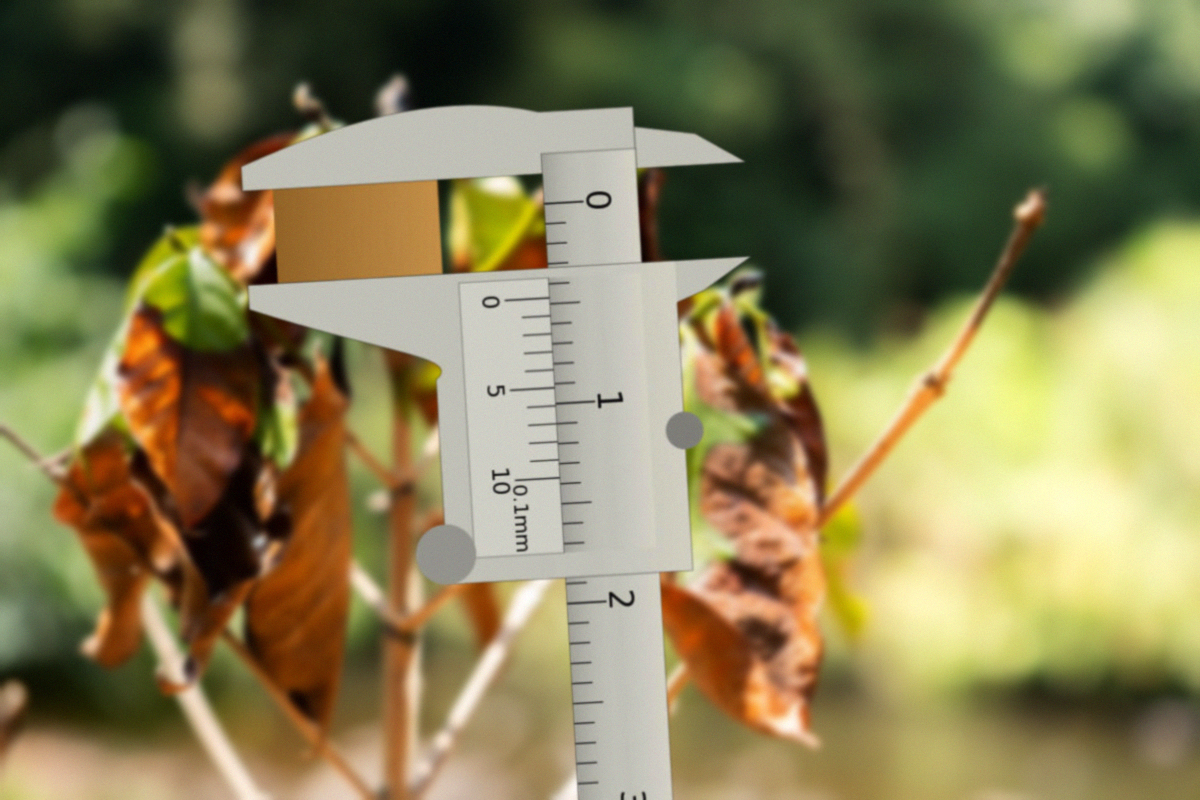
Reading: 4.7; mm
